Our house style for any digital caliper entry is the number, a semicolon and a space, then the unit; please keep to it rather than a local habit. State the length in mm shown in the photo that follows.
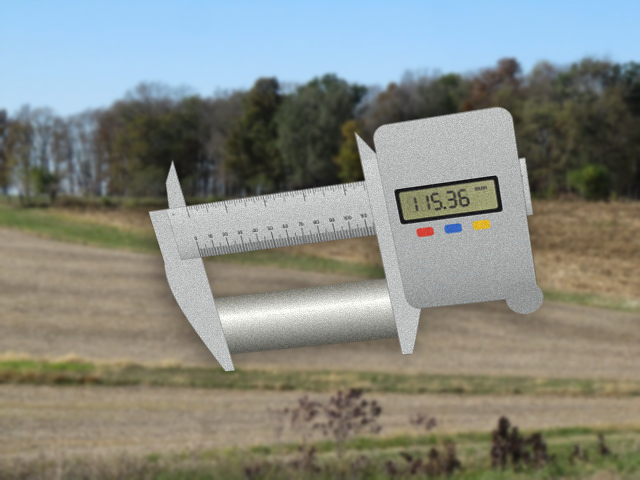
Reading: 115.36; mm
